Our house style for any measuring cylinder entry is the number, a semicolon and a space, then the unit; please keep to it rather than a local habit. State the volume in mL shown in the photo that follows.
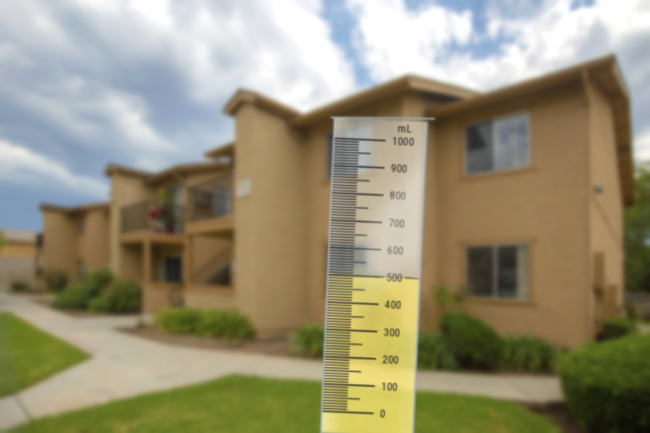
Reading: 500; mL
